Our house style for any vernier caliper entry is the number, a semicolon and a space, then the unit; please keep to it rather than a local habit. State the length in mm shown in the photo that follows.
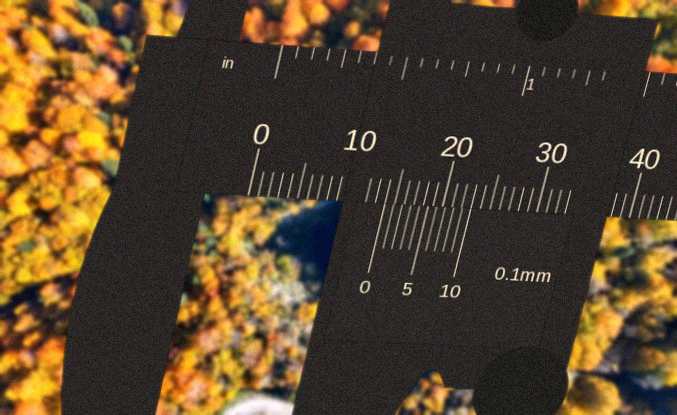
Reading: 14.0; mm
